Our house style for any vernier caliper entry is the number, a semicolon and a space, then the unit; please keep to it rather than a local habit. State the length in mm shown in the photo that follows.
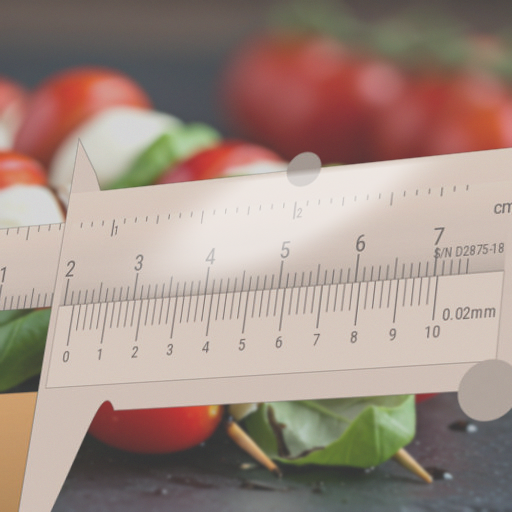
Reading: 21.4; mm
